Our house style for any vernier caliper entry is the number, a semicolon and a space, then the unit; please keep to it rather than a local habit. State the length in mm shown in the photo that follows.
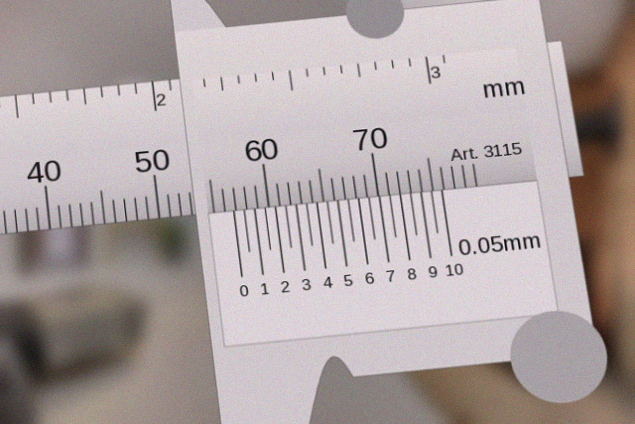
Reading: 56.8; mm
